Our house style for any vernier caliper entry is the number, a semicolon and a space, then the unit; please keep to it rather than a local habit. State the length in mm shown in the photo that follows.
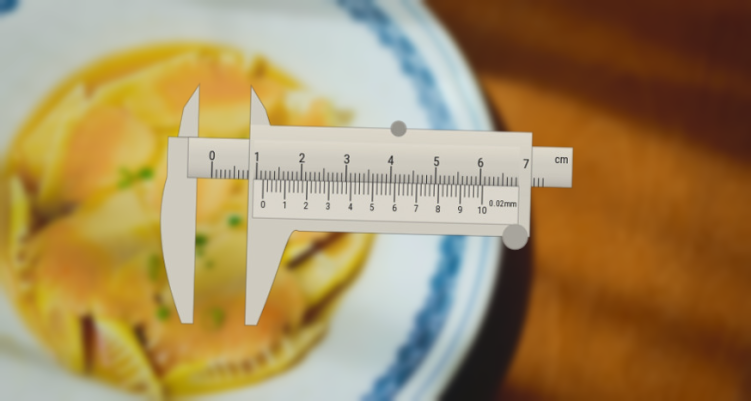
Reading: 11.5; mm
